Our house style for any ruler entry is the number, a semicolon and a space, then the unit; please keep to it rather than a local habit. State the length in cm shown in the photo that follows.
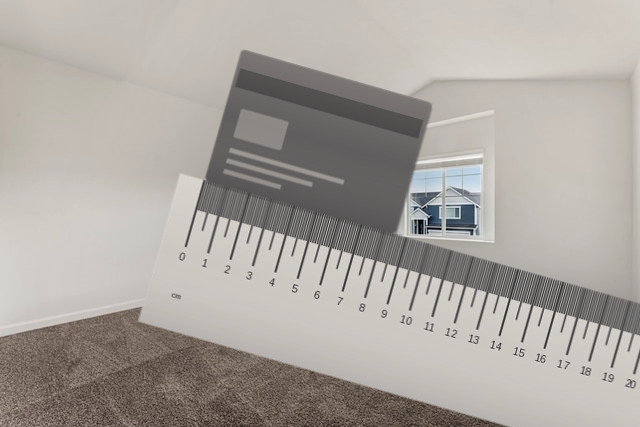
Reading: 8.5; cm
